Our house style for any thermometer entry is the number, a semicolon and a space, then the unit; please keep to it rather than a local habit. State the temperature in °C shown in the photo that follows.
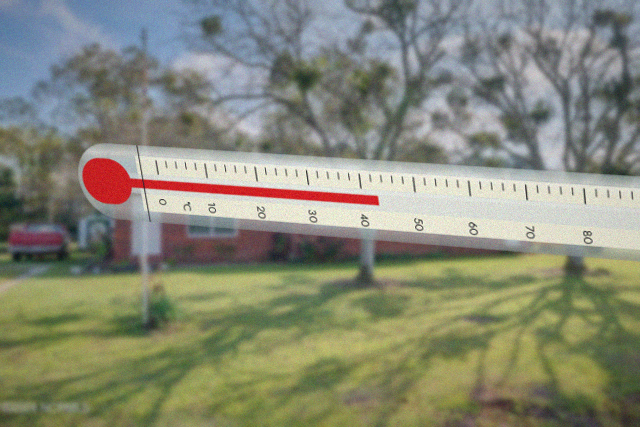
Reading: 43; °C
